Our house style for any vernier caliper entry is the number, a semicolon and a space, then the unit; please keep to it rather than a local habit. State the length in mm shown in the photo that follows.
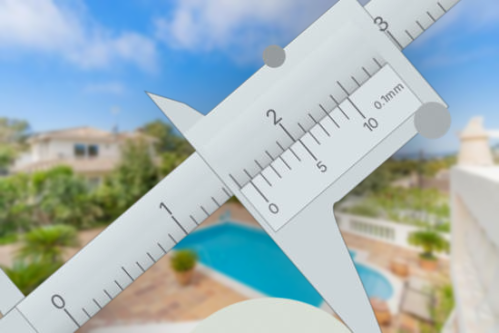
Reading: 15.8; mm
